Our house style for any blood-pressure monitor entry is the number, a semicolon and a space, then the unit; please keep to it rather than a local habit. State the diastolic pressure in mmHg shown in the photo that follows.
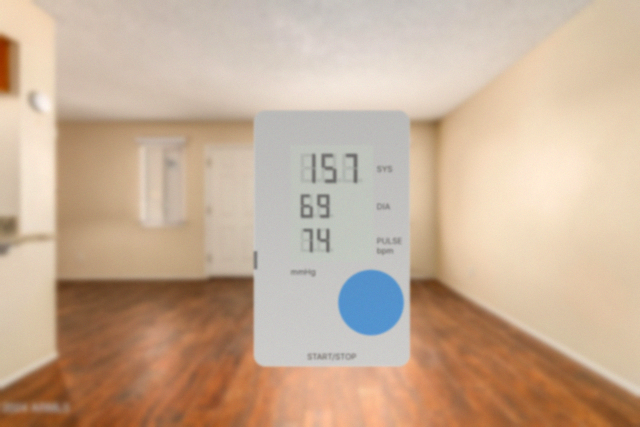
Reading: 69; mmHg
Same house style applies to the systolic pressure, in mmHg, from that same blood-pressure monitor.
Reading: 157; mmHg
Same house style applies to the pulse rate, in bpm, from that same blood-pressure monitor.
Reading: 74; bpm
